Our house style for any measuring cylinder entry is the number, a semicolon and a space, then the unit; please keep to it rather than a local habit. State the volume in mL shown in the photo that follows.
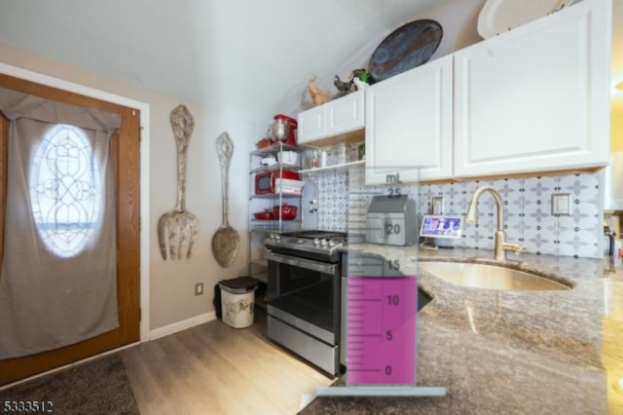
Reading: 13; mL
